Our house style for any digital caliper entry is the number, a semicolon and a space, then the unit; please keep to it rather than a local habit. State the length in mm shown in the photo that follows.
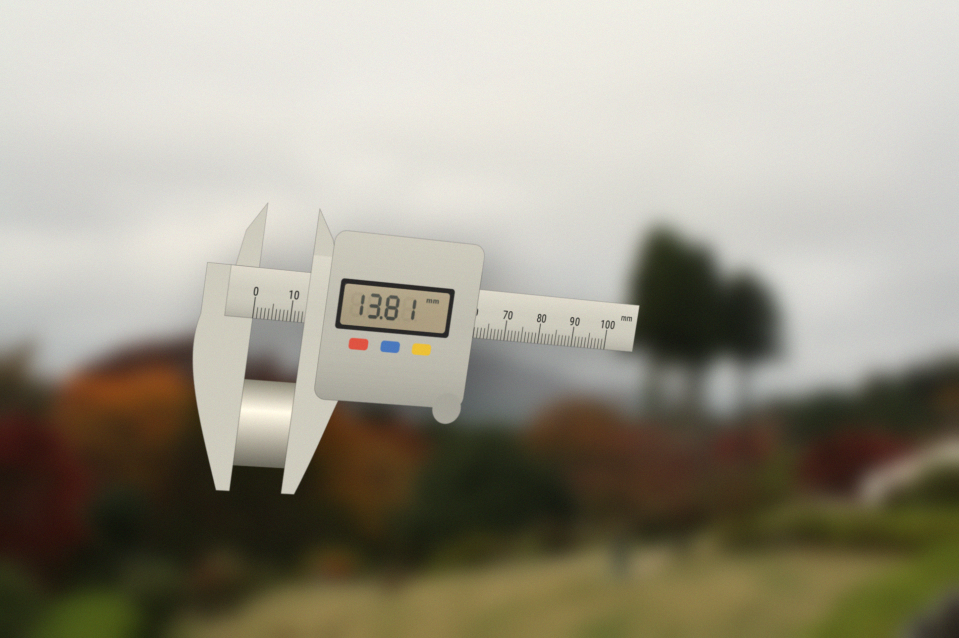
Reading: 13.81; mm
